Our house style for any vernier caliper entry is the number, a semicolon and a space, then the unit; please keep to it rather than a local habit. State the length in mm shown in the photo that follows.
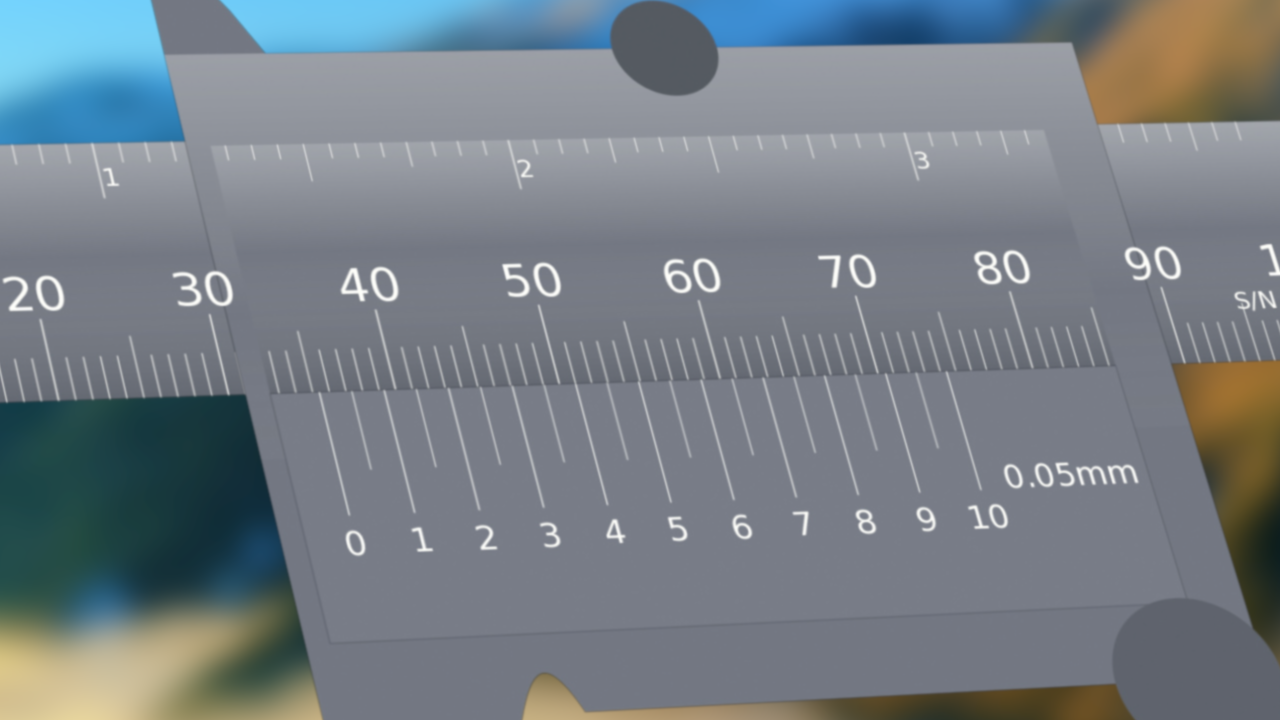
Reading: 35.4; mm
